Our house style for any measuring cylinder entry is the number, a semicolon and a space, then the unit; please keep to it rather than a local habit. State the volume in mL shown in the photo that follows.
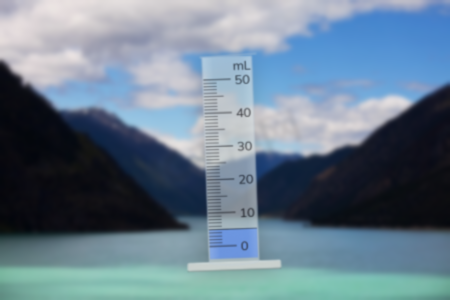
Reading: 5; mL
